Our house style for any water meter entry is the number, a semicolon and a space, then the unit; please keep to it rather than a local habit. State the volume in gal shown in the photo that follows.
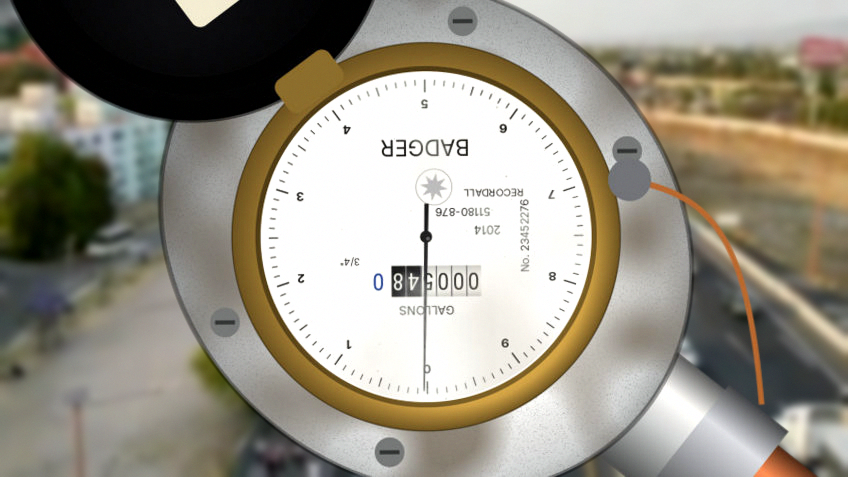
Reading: 5480.0; gal
